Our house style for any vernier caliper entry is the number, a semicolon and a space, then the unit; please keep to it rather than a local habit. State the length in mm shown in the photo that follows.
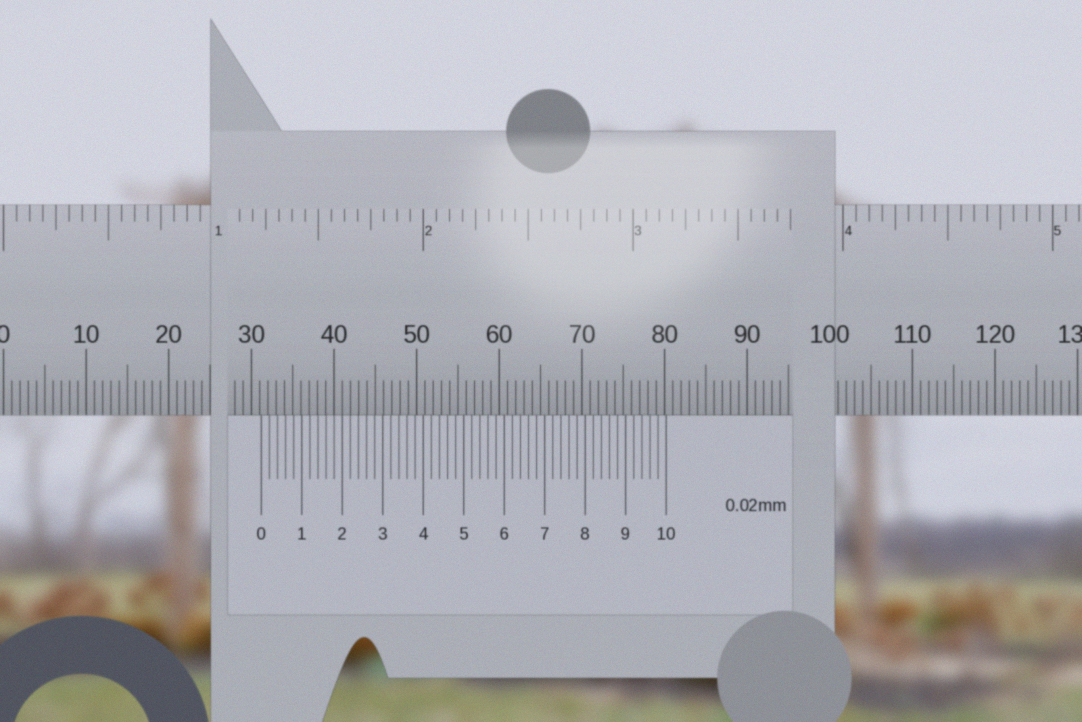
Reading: 31.2; mm
